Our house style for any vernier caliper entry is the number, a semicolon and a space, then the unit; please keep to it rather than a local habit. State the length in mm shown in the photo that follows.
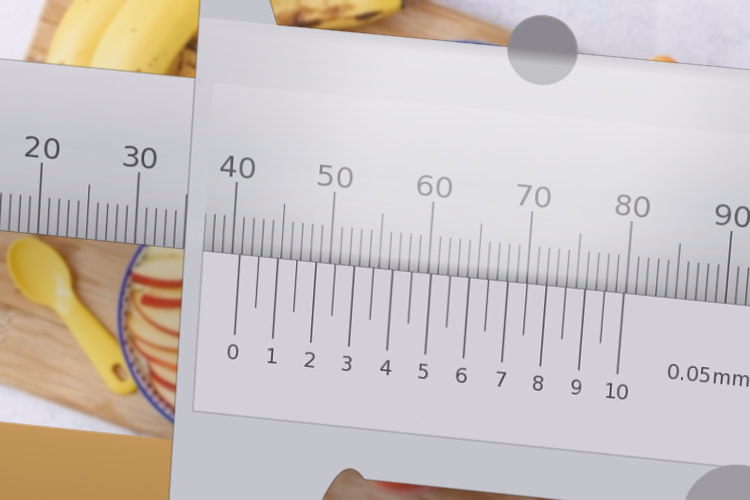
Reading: 40.8; mm
